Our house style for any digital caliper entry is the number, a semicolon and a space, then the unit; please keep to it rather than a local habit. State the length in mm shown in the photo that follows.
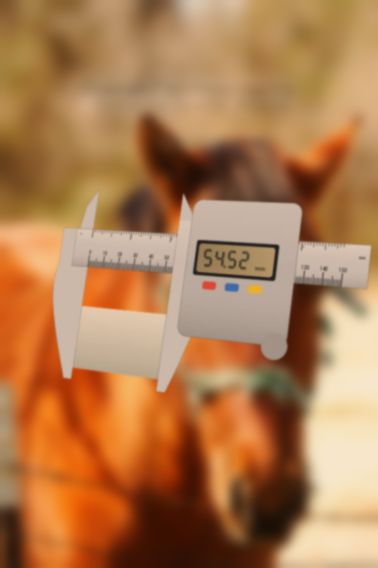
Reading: 54.52; mm
